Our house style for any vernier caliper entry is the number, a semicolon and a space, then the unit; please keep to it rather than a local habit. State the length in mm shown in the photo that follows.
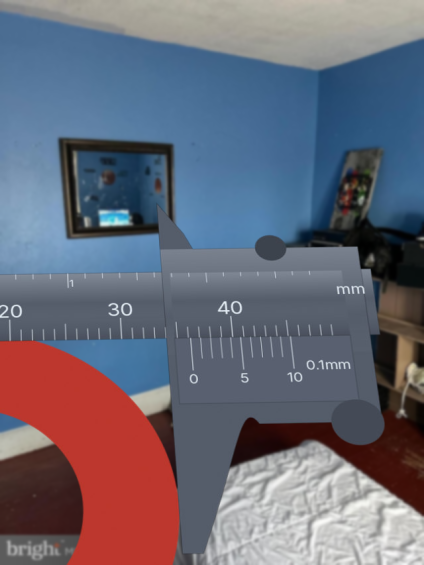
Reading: 36.2; mm
